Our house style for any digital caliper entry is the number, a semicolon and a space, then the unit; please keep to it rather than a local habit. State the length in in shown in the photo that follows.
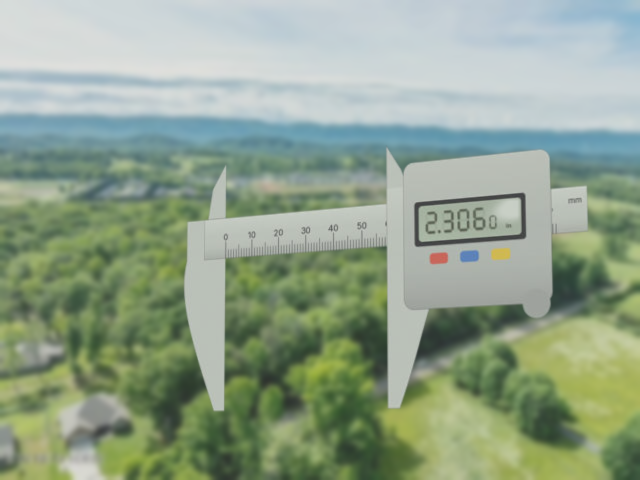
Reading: 2.3060; in
